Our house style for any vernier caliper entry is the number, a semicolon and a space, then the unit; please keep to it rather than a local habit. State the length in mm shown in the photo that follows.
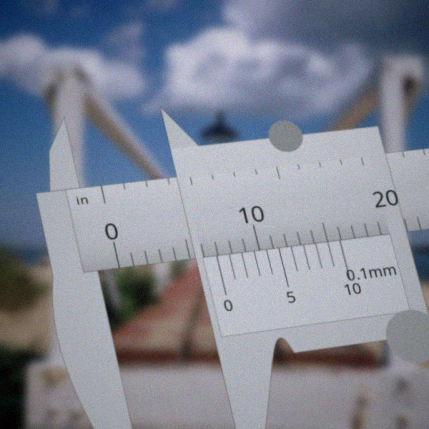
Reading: 6.9; mm
